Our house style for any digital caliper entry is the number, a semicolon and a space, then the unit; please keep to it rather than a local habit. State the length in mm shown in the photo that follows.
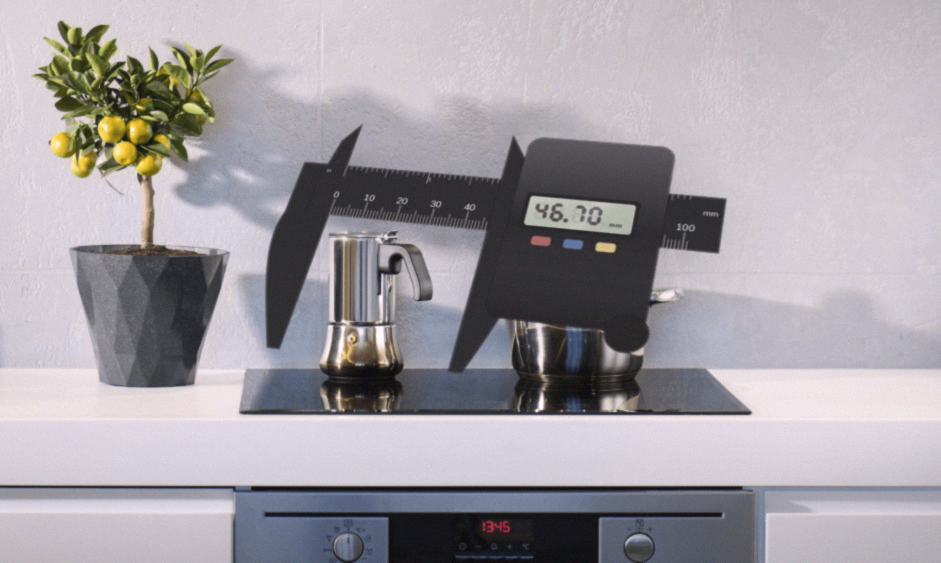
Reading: 46.70; mm
